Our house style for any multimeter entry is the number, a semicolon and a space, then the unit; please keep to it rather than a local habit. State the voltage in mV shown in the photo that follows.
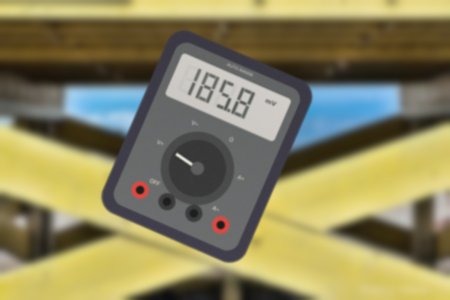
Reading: 185.8; mV
